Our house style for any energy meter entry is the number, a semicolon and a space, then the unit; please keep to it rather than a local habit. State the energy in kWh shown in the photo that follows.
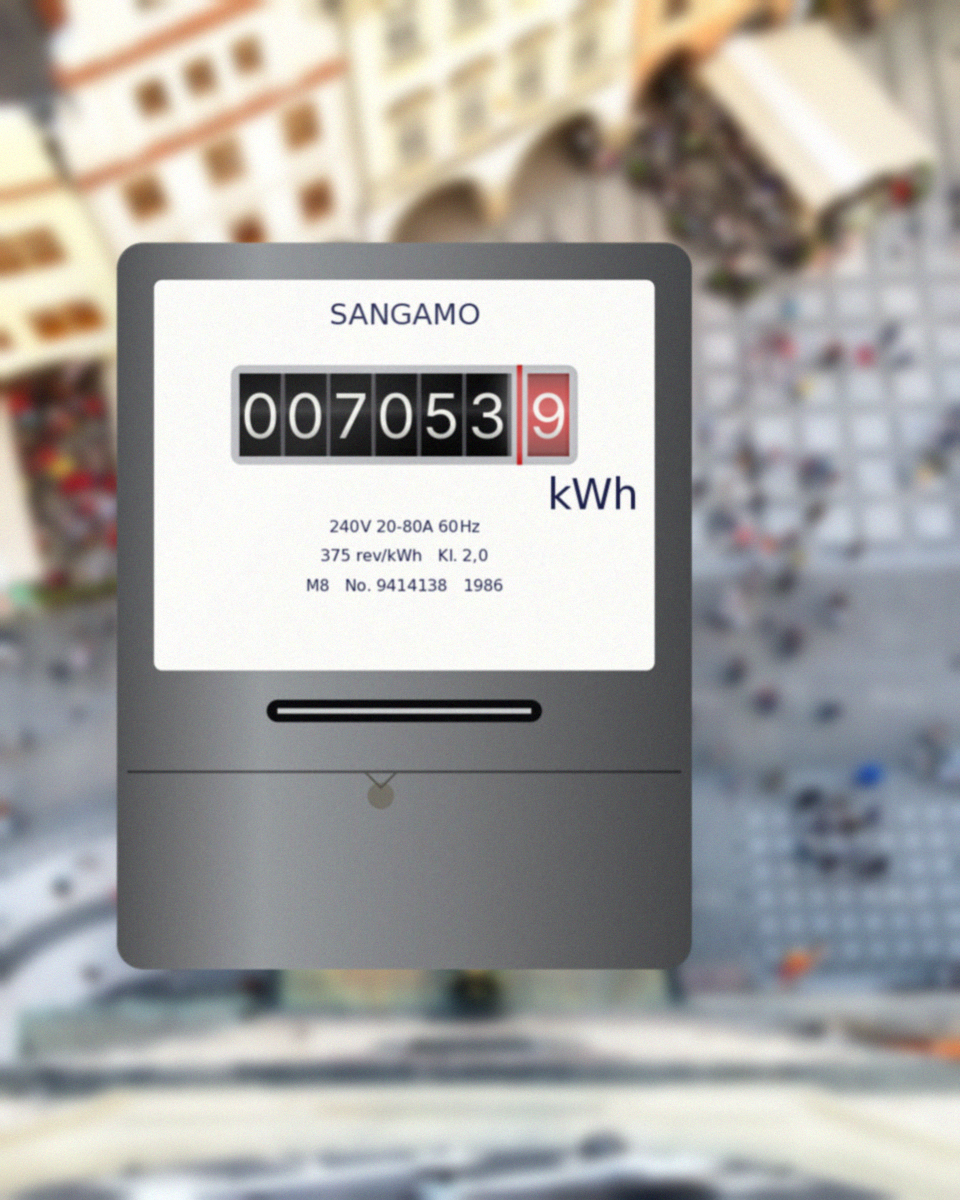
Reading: 7053.9; kWh
